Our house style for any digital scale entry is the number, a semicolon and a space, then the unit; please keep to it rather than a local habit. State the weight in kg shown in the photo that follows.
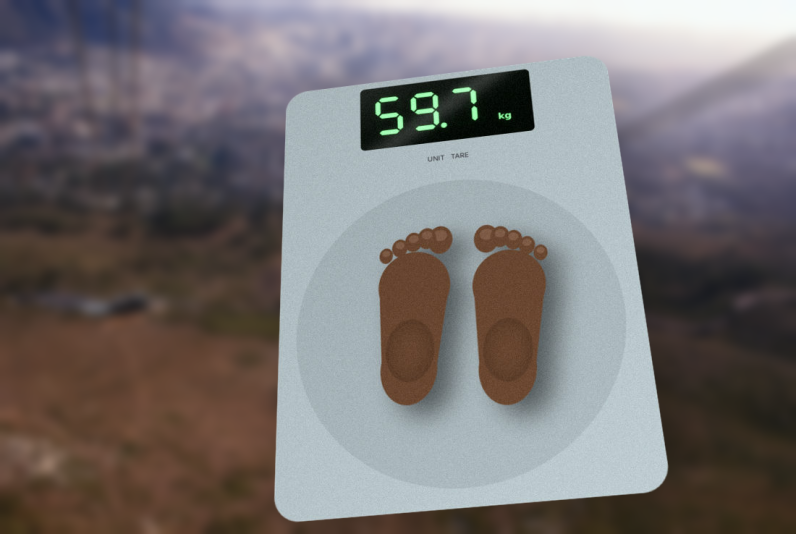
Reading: 59.7; kg
